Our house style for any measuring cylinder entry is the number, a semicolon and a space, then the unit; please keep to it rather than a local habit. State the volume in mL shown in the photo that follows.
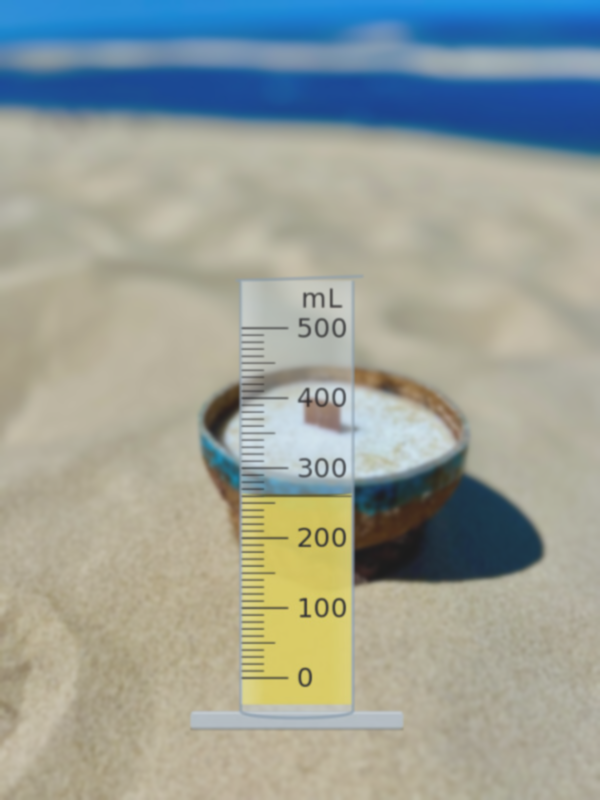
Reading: 260; mL
